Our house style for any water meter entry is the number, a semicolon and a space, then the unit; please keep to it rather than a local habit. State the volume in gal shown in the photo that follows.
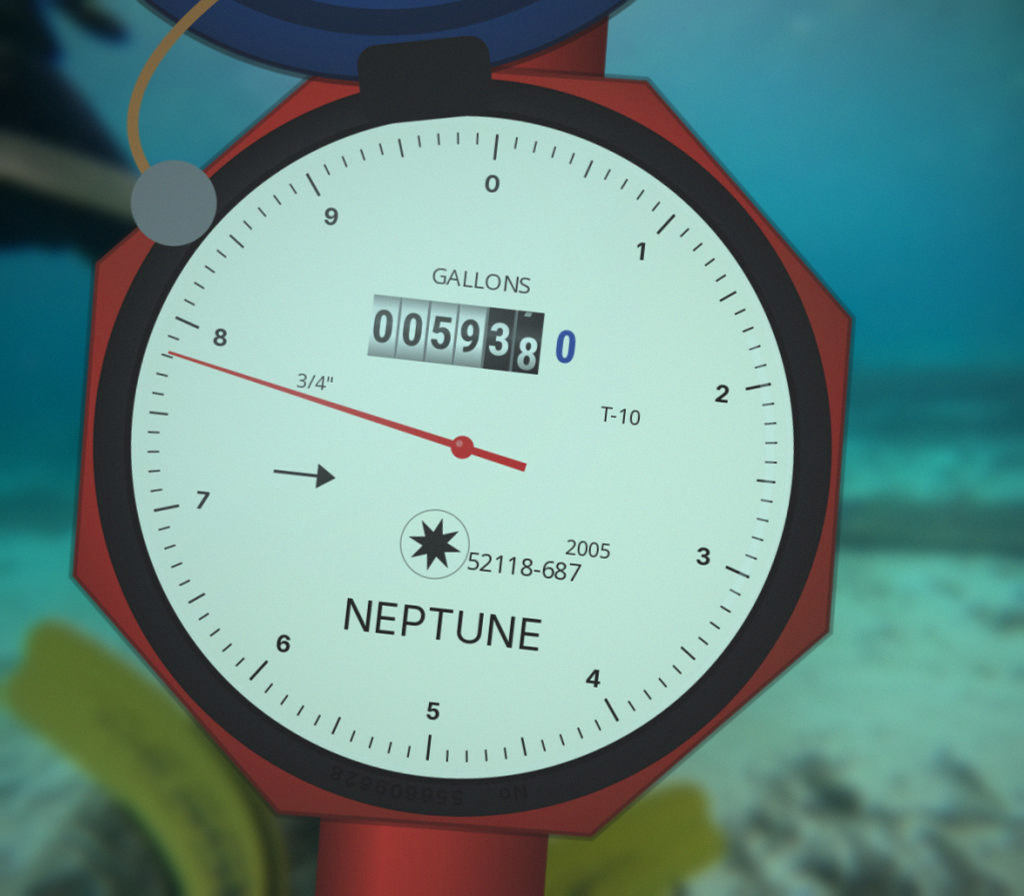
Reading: 59377.8; gal
